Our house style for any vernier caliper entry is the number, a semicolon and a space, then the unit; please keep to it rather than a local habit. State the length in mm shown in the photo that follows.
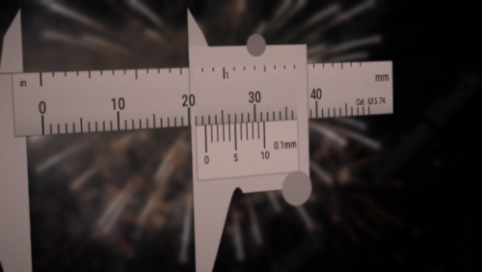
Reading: 22.4; mm
